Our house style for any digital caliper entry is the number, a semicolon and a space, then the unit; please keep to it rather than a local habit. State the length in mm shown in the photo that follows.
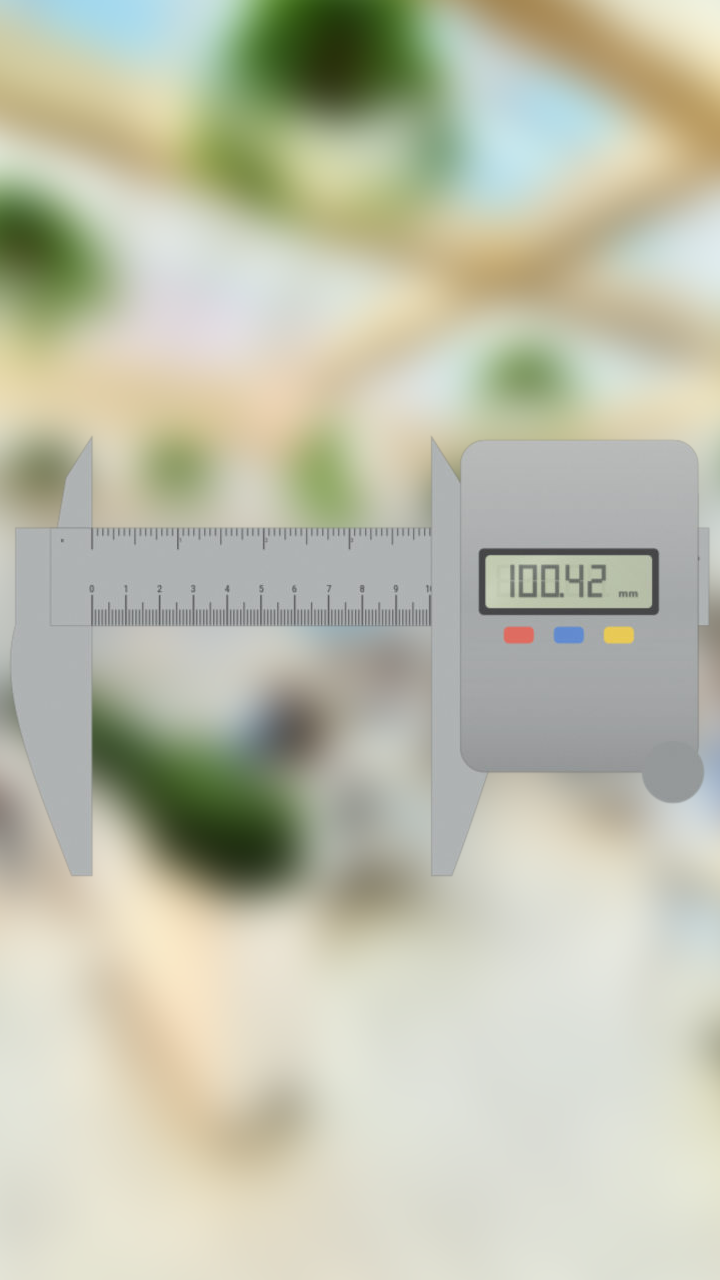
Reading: 100.42; mm
